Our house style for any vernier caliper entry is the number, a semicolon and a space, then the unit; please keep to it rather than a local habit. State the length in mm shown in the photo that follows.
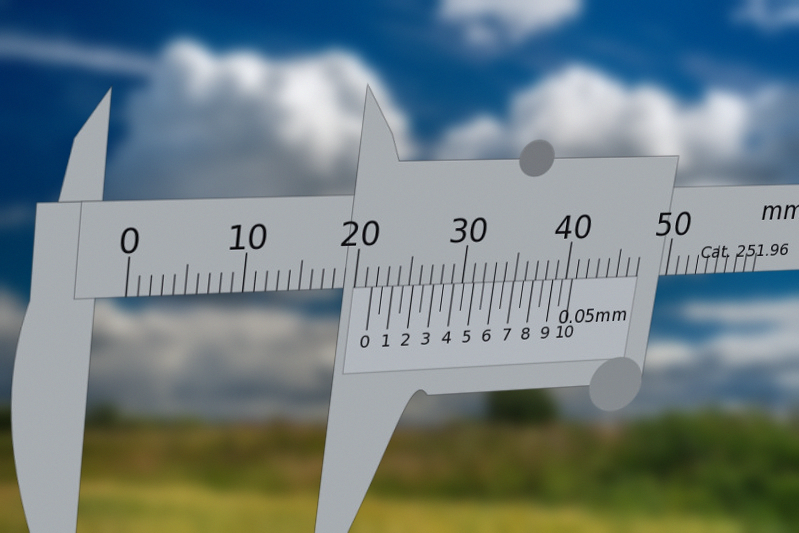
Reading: 21.6; mm
